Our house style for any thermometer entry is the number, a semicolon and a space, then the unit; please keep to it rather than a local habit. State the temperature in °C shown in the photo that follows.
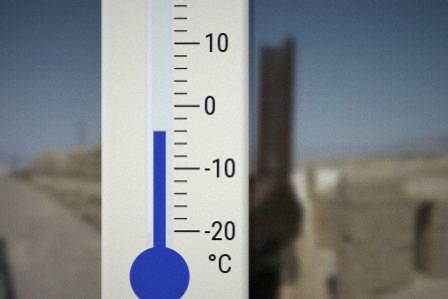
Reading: -4; °C
